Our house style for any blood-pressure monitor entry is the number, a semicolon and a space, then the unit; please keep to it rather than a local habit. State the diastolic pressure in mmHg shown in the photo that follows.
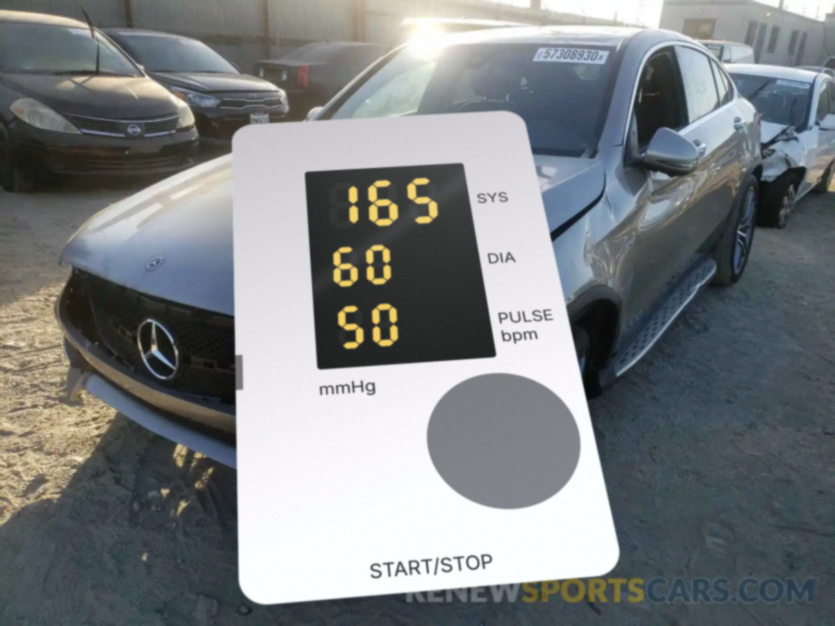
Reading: 60; mmHg
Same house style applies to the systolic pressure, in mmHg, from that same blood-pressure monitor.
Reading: 165; mmHg
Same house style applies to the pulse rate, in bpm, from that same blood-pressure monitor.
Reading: 50; bpm
